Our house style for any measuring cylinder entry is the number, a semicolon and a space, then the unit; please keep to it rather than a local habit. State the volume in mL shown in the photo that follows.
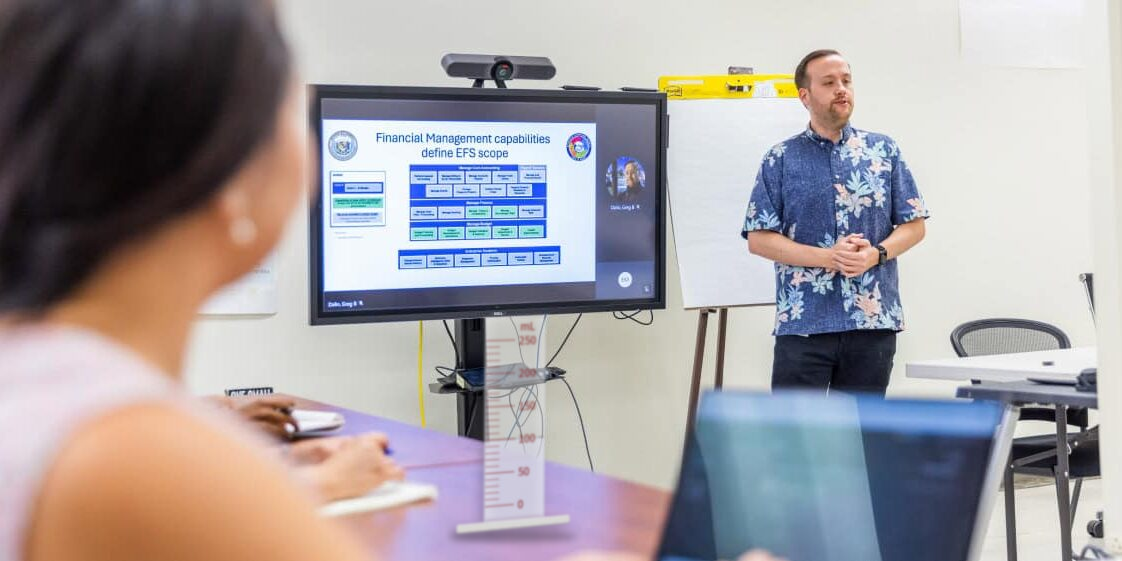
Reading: 100; mL
